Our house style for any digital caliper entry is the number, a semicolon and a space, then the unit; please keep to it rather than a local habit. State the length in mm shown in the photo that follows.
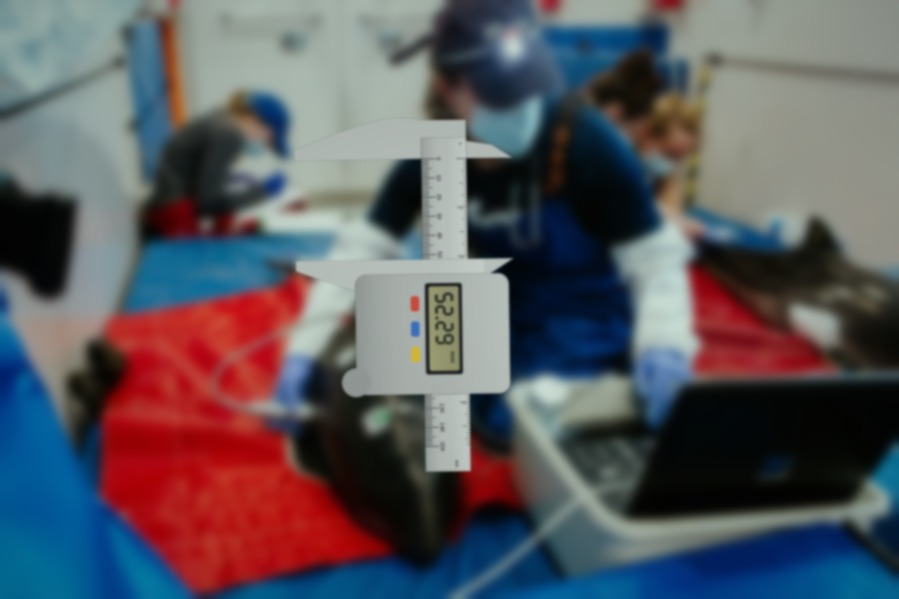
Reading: 52.29; mm
